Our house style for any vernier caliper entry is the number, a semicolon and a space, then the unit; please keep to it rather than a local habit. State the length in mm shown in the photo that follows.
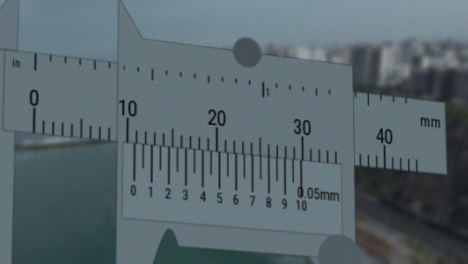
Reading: 10.8; mm
